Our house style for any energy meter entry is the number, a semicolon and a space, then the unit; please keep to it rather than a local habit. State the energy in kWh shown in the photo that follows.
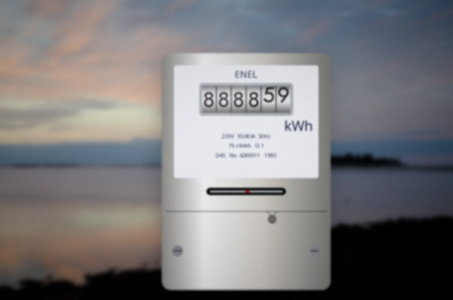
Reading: 888859; kWh
